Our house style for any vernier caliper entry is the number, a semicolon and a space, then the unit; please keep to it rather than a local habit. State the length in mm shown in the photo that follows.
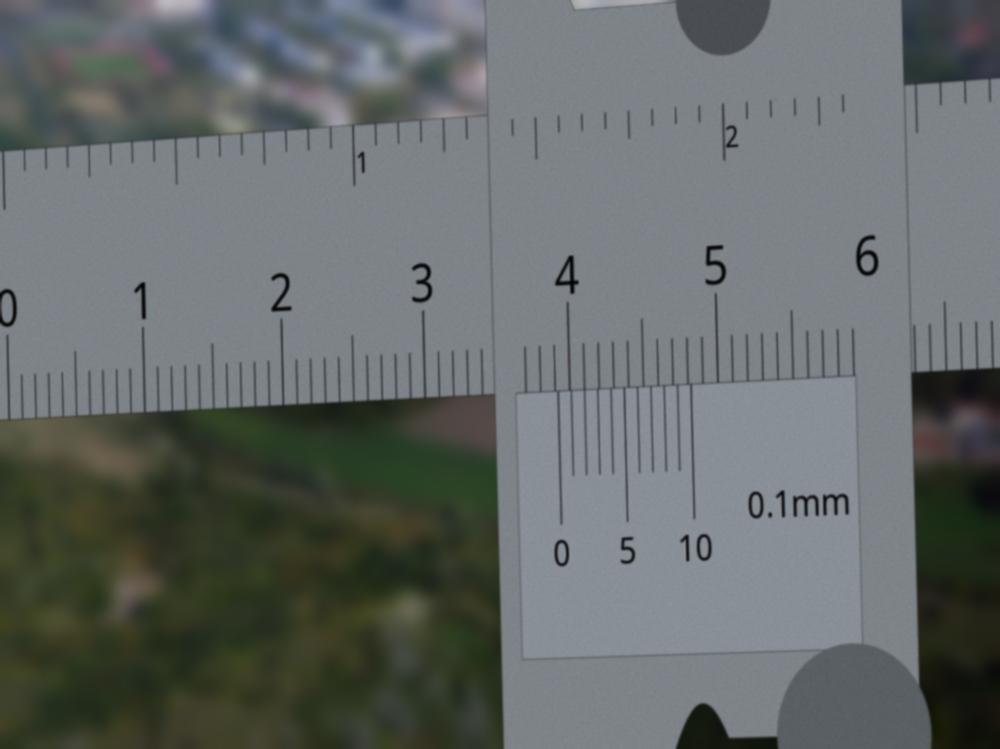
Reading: 39.2; mm
